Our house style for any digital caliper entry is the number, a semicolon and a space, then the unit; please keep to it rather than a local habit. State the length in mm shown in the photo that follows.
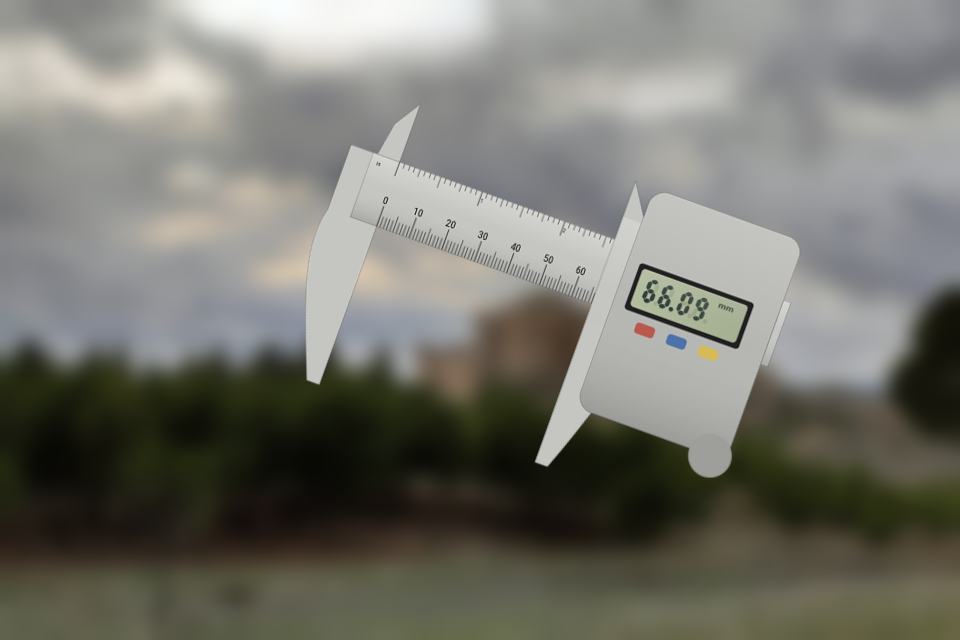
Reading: 66.09; mm
